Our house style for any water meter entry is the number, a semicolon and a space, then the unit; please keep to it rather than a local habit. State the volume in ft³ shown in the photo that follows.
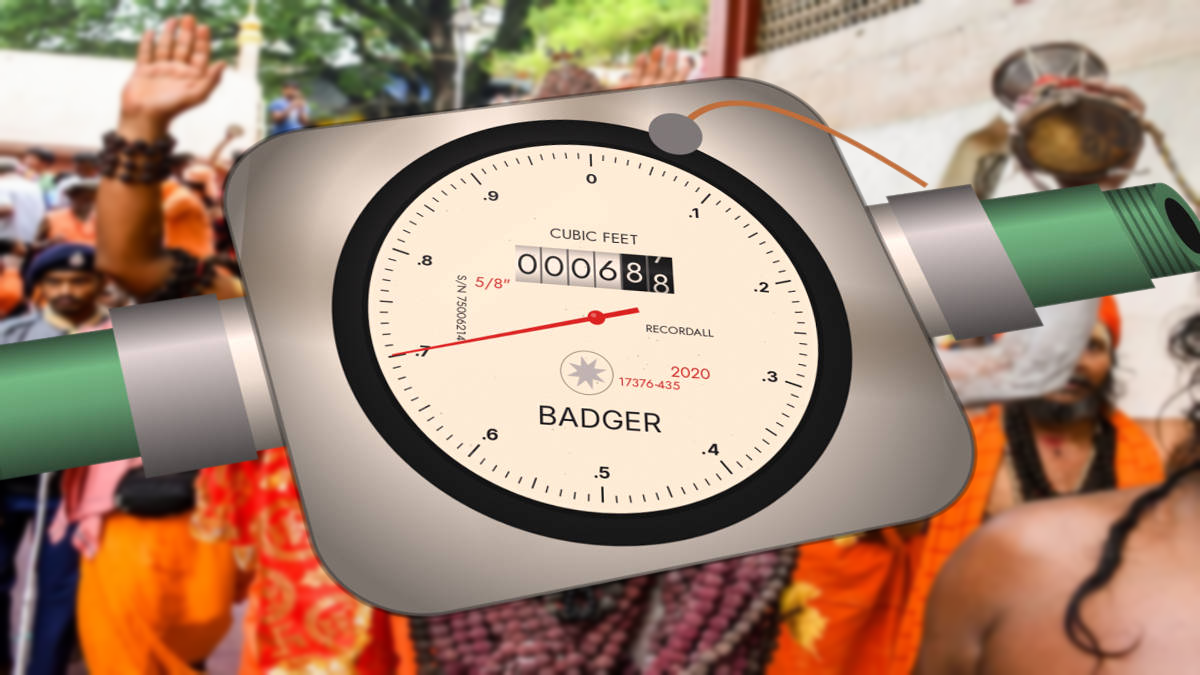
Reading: 687.70; ft³
